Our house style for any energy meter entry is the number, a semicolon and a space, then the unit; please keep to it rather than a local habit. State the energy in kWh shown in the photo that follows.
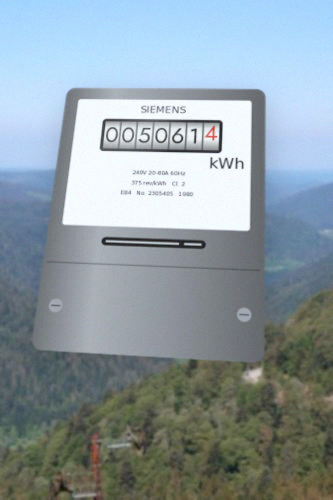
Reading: 5061.4; kWh
